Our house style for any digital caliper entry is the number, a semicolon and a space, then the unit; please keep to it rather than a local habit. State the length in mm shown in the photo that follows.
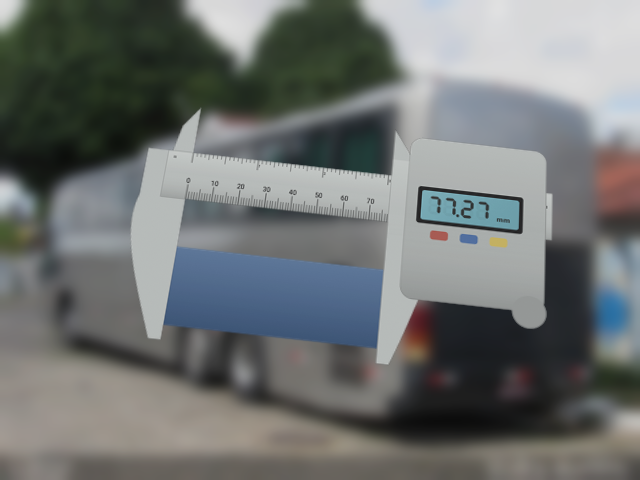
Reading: 77.27; mm
